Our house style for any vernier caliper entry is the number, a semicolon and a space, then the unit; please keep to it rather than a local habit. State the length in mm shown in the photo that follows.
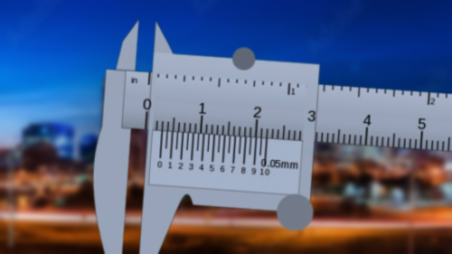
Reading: 3.0; mm
